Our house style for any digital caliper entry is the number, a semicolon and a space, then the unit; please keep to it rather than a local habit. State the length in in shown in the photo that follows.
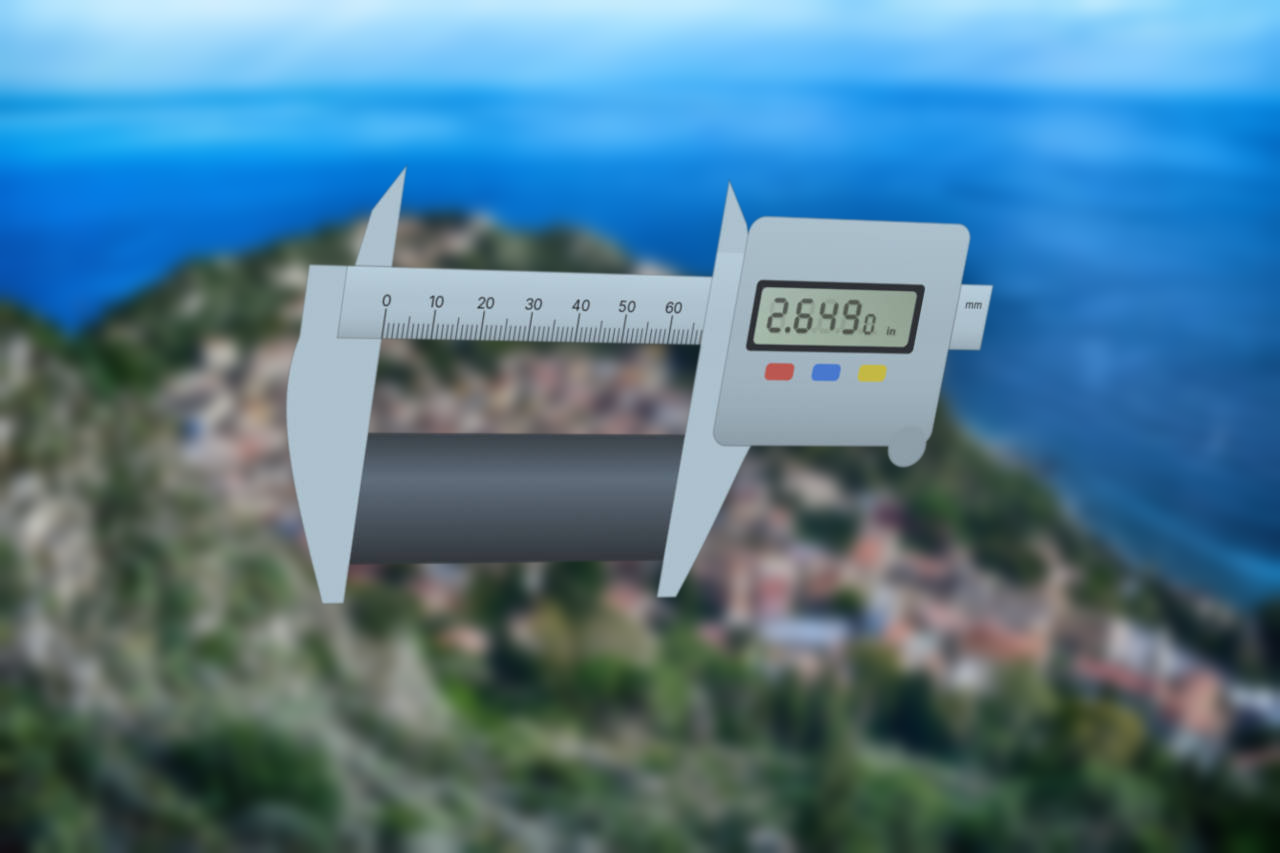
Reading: 2.6490; in
